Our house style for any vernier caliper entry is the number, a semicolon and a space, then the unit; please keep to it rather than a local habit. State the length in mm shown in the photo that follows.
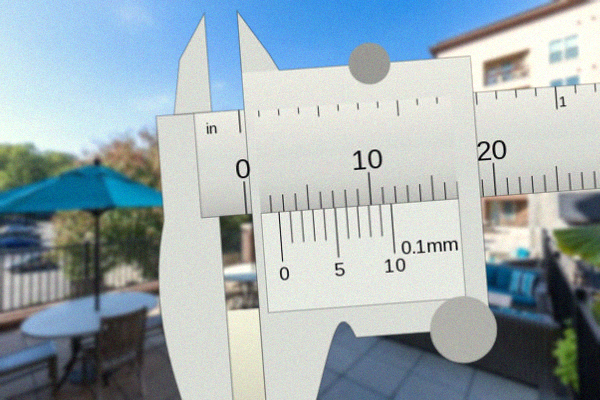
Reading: 2.6; mm
